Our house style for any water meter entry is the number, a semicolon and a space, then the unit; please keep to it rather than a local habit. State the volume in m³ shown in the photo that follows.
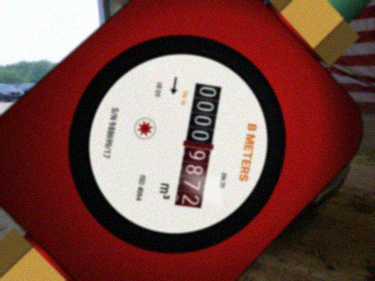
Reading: 0.9872; m³
